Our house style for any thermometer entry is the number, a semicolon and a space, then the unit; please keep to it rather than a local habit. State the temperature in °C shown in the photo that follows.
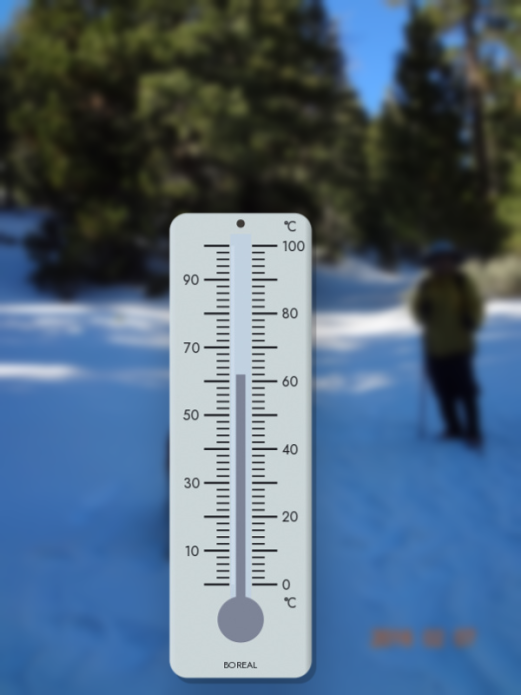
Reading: 62; °C
